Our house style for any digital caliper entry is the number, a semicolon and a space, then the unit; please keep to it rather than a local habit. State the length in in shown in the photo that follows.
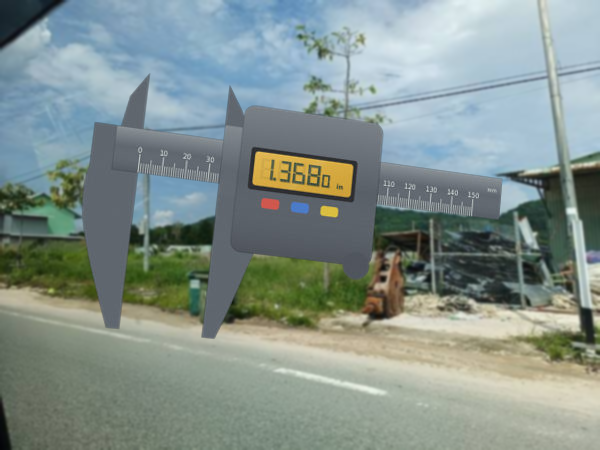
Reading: 1.3680; in
